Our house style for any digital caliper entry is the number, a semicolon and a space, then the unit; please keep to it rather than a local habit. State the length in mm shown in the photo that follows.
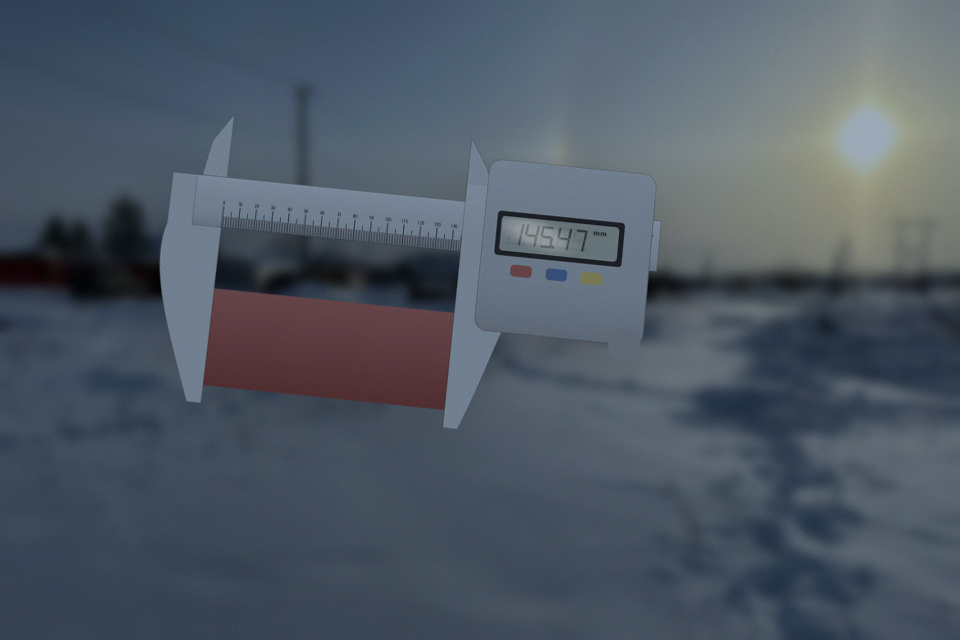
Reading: 145.47; mm
